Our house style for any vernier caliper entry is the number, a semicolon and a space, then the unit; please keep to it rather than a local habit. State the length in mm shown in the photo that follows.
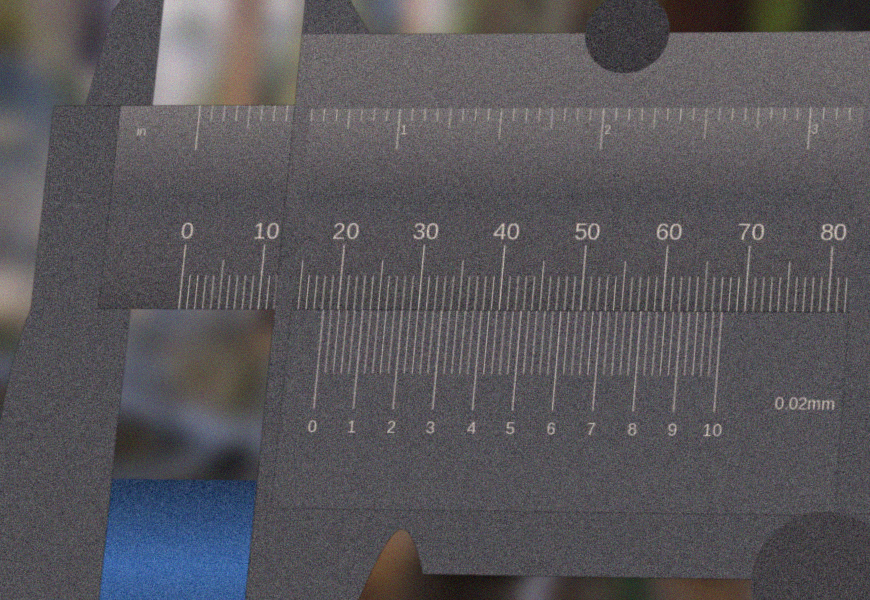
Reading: 18.2; mm
